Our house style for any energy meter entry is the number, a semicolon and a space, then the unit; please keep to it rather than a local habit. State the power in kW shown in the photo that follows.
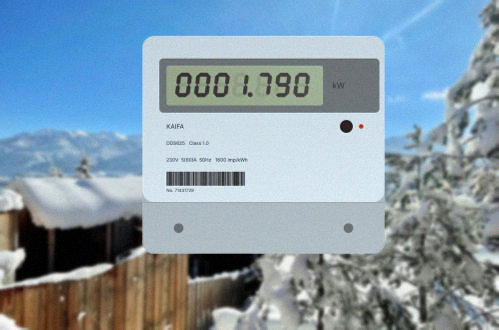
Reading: 1.790; kW
